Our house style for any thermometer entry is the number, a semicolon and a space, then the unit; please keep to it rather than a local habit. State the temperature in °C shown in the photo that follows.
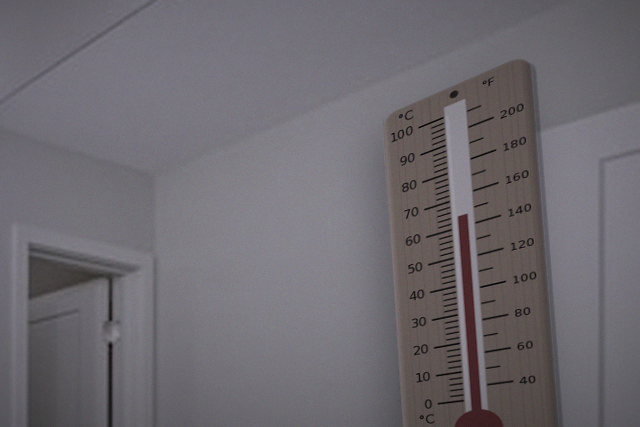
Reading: 64; °C
